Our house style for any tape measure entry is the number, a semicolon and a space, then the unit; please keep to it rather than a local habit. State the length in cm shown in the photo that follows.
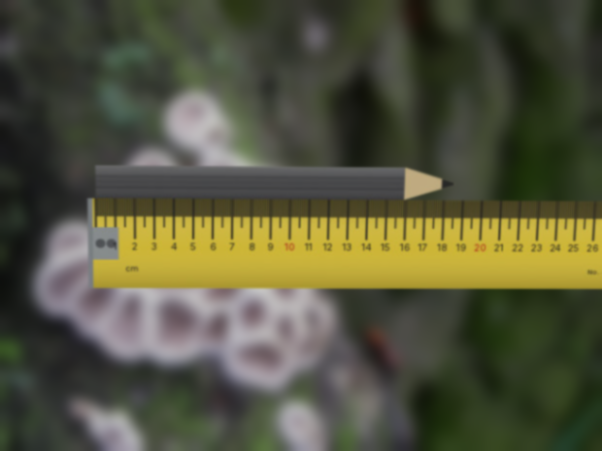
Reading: 18.5; cm
